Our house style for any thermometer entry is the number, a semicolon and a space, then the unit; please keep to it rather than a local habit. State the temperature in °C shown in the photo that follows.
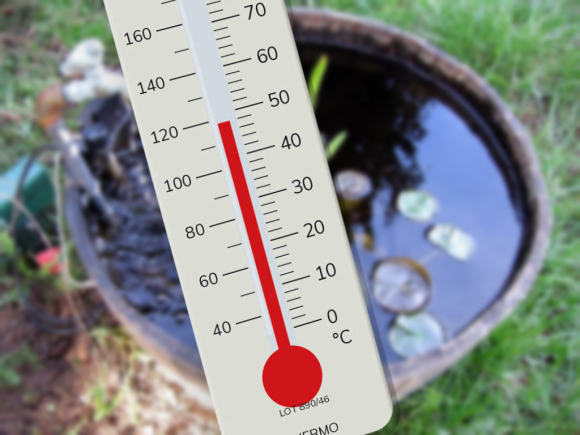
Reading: 48; °C
